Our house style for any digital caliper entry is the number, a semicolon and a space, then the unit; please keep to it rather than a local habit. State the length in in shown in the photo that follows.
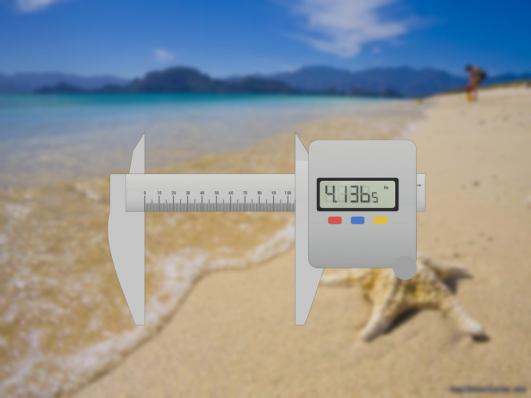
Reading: 4.1365; in
